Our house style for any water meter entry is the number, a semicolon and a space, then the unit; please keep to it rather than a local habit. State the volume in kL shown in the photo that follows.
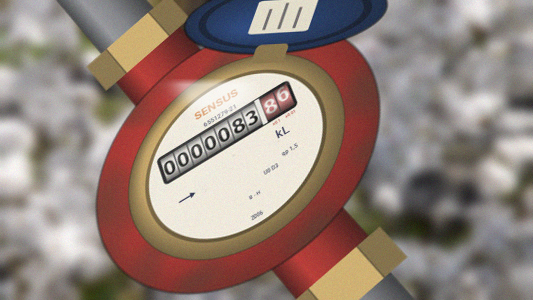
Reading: 83.86; kL
